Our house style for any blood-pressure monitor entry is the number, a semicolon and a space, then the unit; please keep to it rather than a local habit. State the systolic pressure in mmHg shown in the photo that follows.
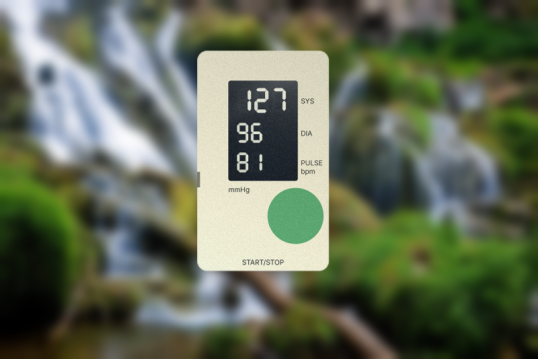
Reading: 127; mmHg
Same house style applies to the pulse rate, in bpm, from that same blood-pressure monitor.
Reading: 81; bpm
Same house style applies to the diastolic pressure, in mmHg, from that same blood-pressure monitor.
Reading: 96; mmHg
